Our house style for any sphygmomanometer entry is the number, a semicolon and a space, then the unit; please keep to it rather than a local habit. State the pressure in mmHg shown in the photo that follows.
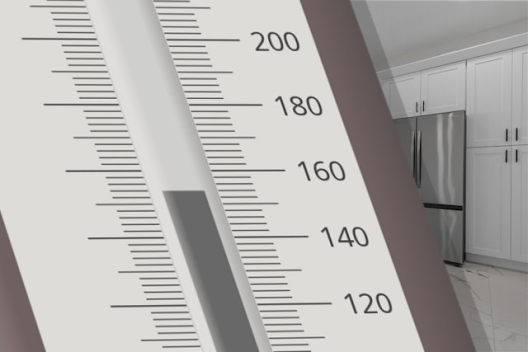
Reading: 154; mmHg
